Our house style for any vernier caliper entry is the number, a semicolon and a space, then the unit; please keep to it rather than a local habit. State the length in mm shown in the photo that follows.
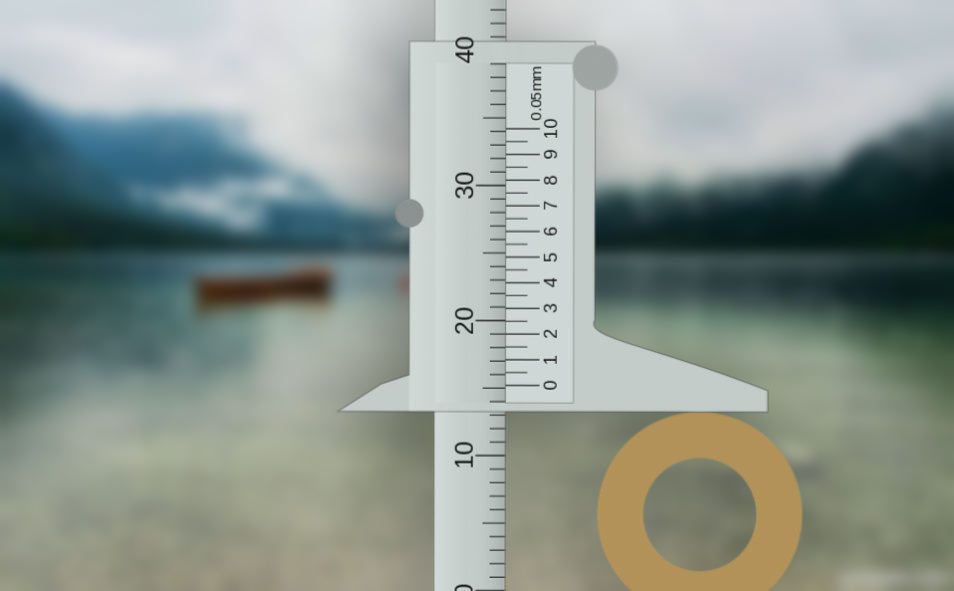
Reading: 15.2; mm
